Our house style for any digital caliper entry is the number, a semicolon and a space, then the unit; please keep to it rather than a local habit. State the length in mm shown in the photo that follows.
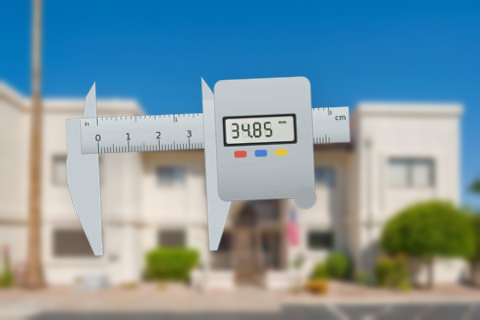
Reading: 34.85; mm
